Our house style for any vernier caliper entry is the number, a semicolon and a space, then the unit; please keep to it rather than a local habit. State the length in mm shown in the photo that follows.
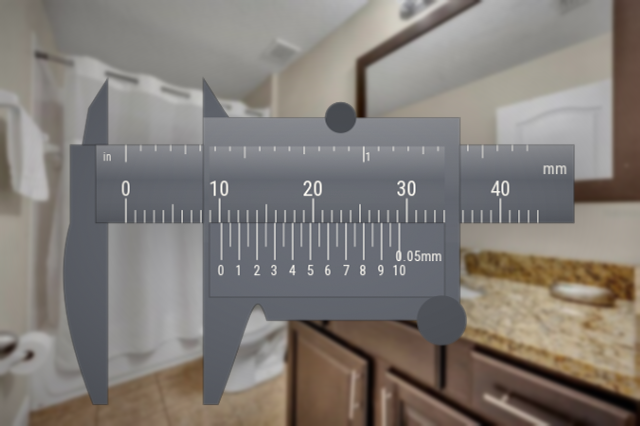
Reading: 10.2; mm
